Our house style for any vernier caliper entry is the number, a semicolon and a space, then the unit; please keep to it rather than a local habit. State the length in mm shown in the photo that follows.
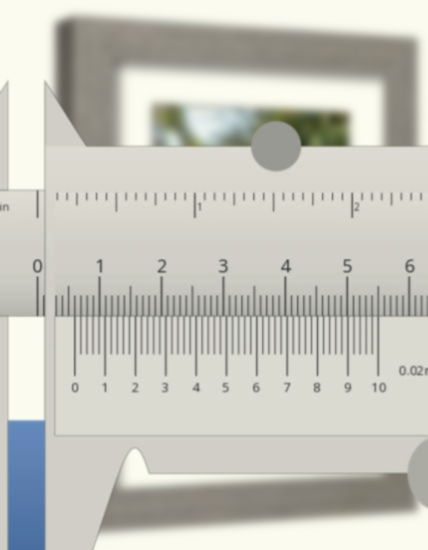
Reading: 6.0; mm
